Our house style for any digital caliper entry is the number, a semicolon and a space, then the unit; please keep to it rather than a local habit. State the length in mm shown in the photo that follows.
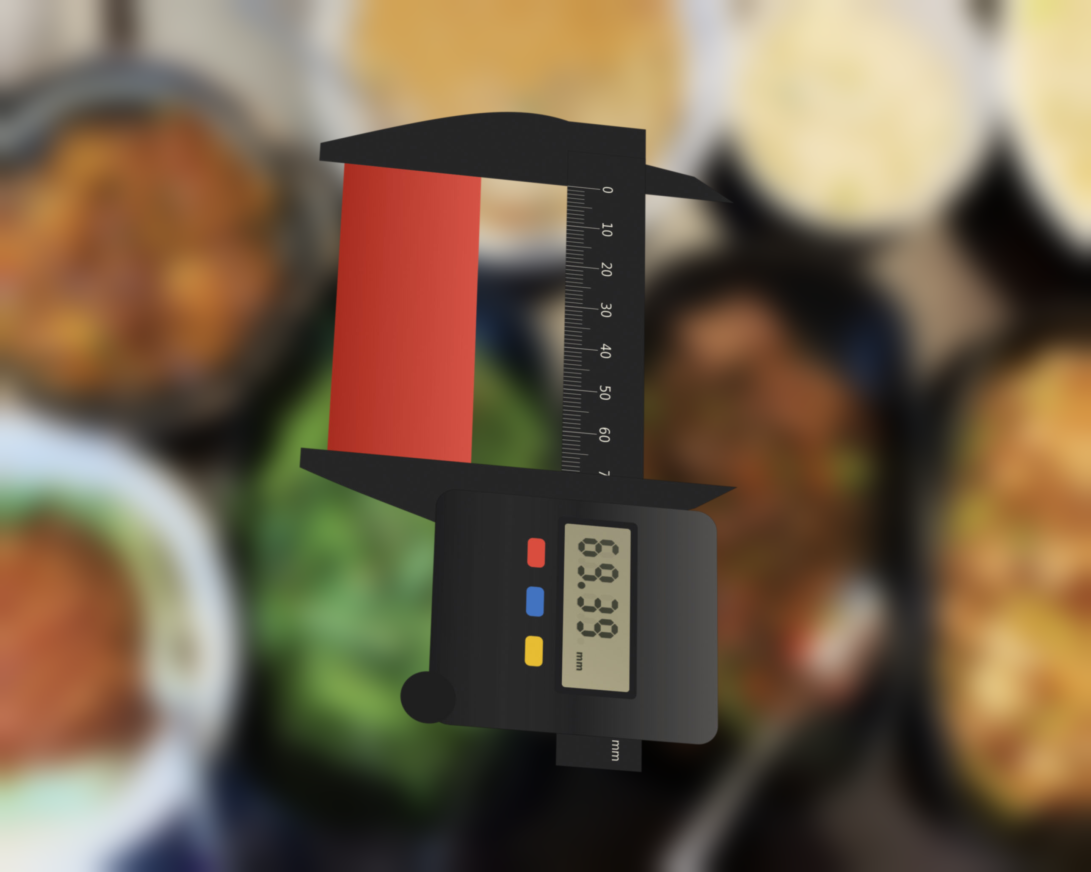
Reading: 69.39; mm
